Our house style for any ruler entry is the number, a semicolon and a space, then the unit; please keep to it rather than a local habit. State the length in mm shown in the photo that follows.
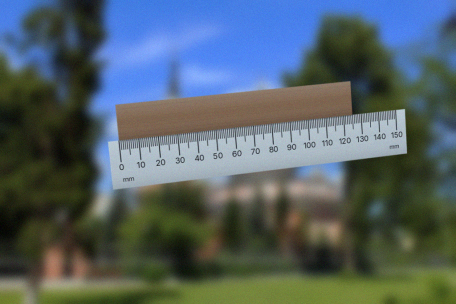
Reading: 125; mm
